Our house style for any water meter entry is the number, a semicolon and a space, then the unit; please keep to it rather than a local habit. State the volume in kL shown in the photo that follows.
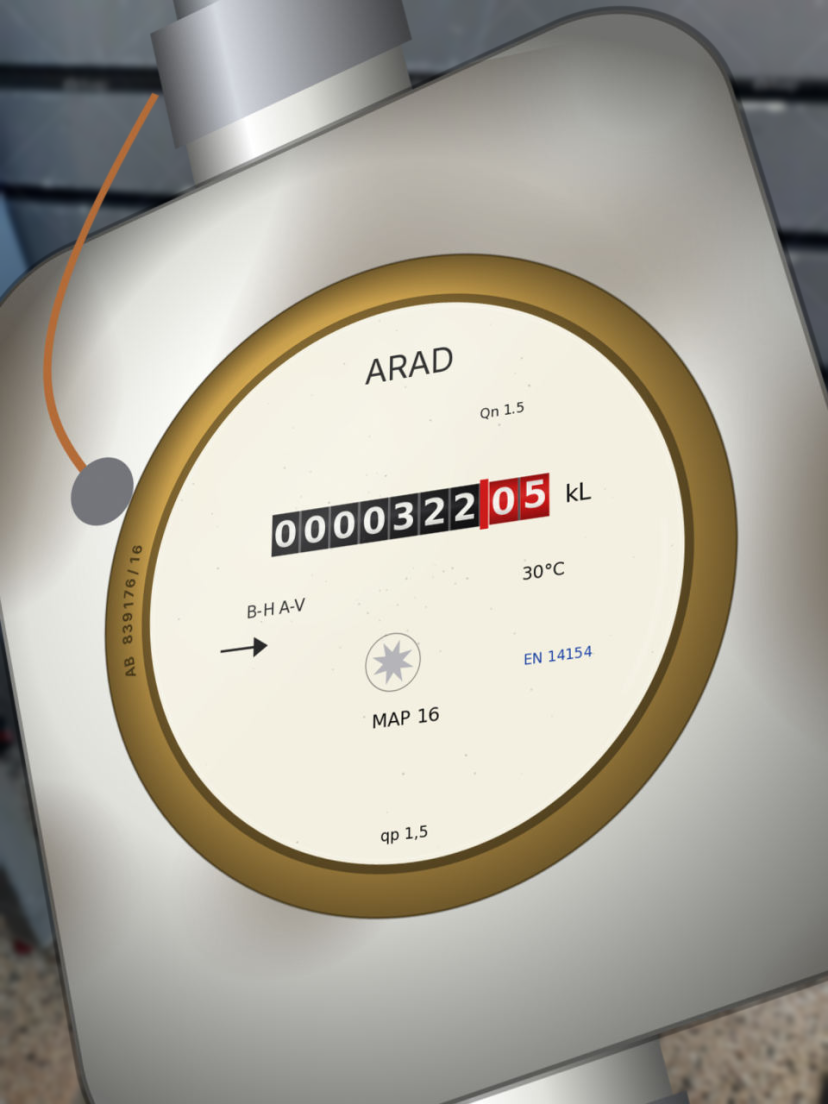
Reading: 322.05; kL
